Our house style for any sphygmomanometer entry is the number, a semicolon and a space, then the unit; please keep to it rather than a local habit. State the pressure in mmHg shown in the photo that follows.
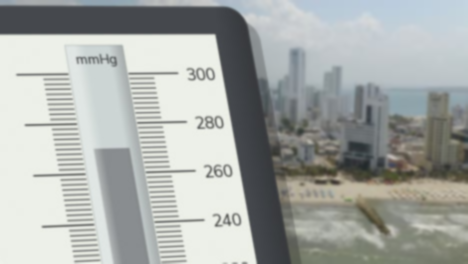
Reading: 270; mmHg
